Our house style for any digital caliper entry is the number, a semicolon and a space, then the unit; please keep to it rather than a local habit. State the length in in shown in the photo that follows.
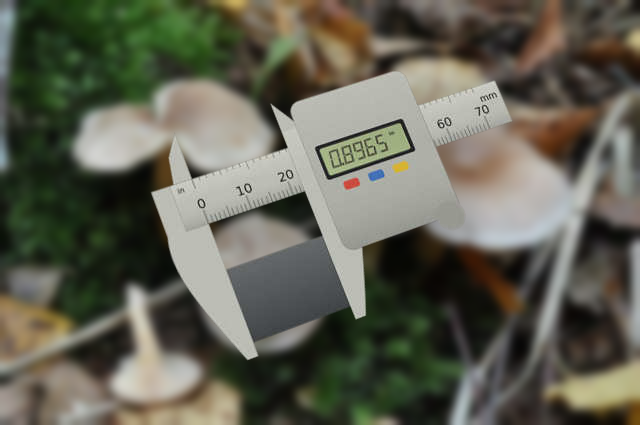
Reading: 0.8965; in
